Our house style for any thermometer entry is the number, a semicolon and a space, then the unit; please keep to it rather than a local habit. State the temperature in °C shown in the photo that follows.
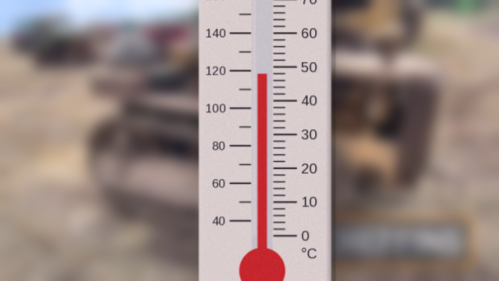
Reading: 48; °C
